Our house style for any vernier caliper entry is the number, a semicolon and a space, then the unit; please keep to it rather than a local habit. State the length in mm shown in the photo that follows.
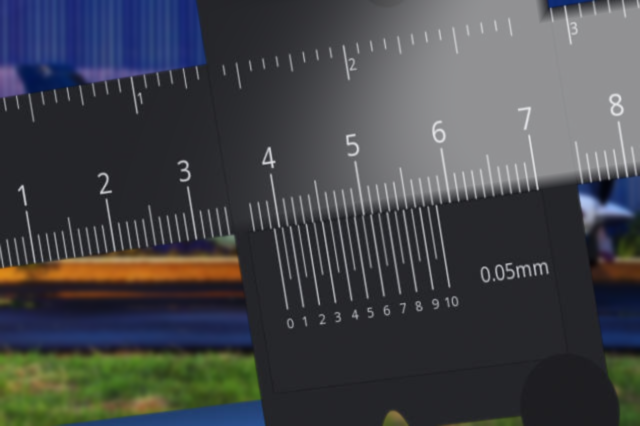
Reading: 39.4; mm
